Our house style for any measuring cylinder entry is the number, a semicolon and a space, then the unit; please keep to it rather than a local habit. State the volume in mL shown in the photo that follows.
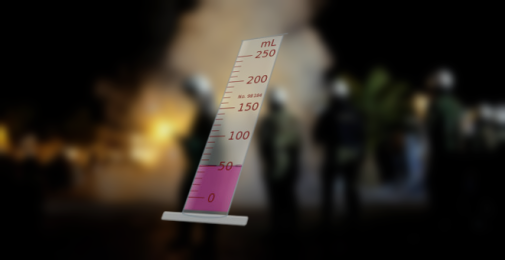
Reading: 50; mL
